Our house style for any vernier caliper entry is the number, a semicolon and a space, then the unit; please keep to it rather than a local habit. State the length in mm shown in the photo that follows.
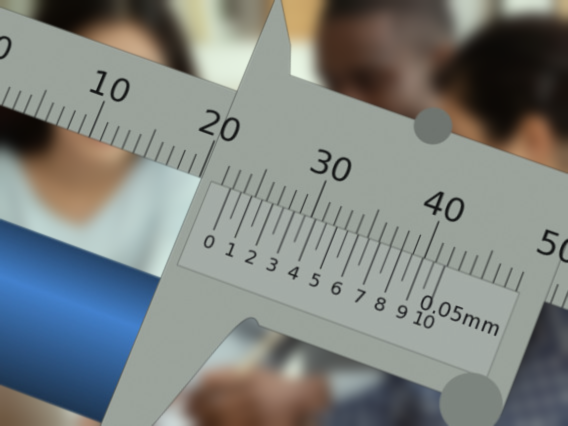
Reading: 22.8; mm
